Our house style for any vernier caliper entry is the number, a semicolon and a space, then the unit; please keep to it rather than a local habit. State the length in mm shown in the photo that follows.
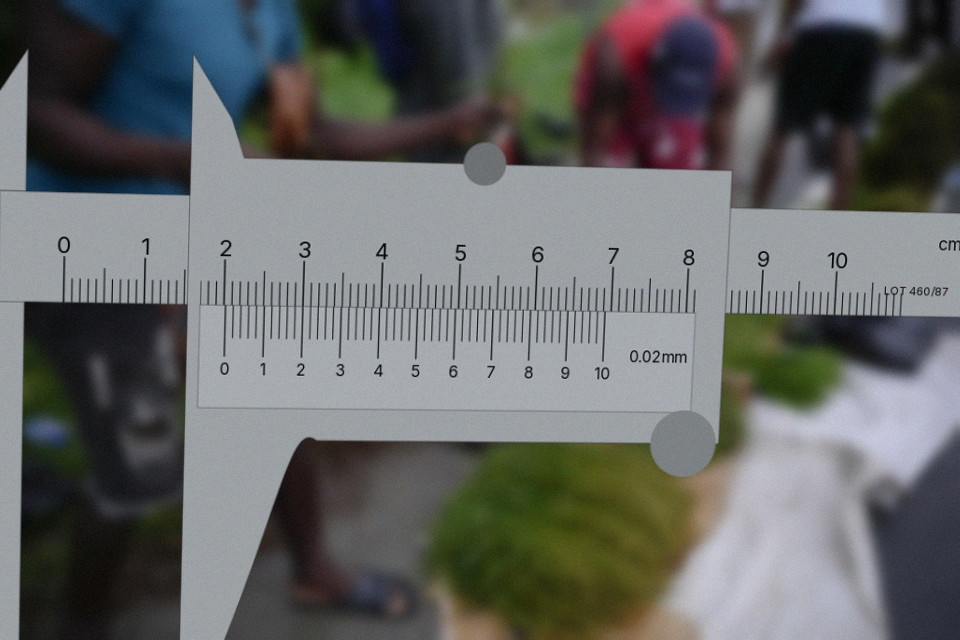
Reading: 20.2; mm
